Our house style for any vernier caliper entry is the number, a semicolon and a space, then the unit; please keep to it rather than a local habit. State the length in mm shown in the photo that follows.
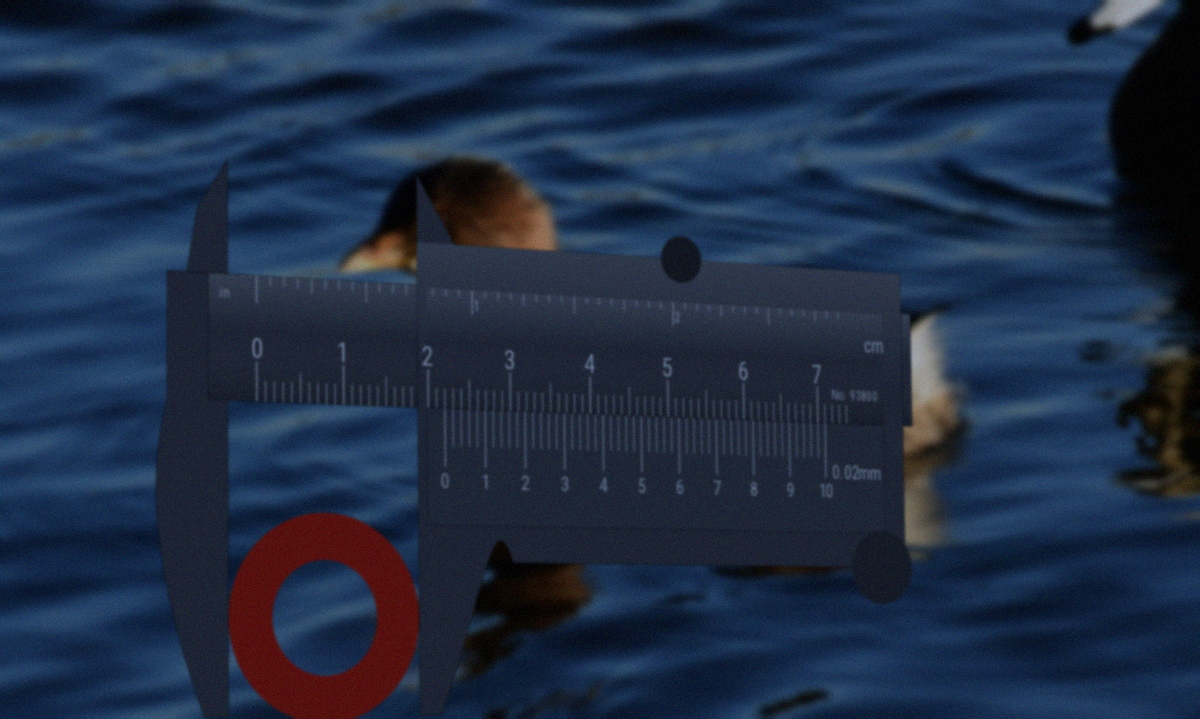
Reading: 22.0; mm
